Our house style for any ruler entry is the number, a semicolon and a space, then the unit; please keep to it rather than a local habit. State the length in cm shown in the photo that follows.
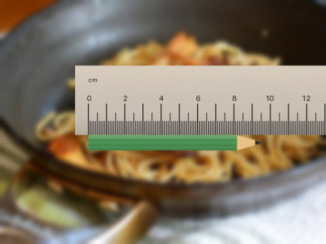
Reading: 9.5; cm
